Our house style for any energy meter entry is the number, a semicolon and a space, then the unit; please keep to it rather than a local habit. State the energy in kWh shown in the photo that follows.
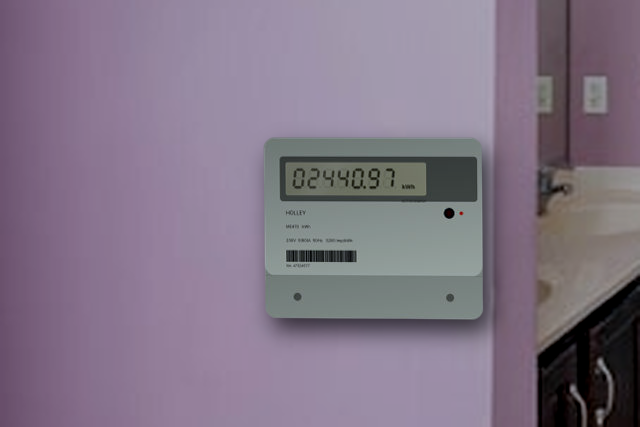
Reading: 2440.97; kWh
